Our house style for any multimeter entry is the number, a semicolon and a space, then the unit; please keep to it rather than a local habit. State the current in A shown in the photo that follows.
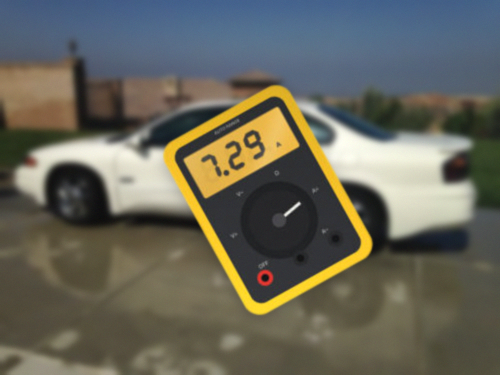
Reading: 7.29; A
